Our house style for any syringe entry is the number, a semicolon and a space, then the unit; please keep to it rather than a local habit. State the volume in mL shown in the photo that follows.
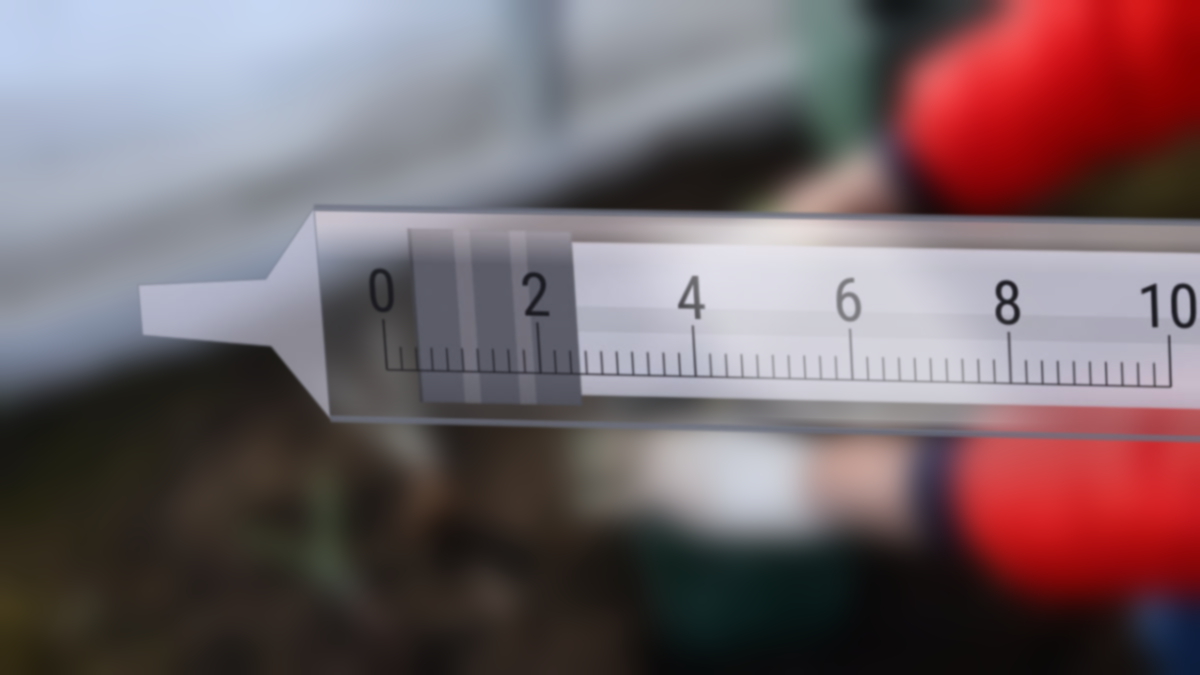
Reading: 0.4; mL
